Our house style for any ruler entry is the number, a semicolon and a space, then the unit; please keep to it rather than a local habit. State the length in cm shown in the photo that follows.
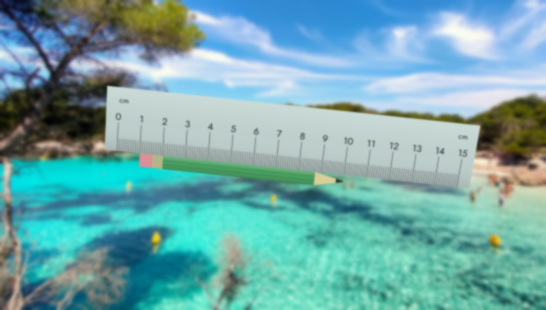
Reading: 9; cm
